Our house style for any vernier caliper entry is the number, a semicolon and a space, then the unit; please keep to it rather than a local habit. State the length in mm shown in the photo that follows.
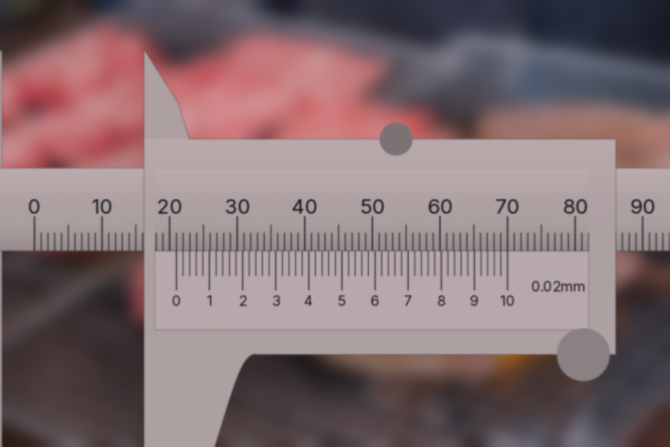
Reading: 21.0; mm
